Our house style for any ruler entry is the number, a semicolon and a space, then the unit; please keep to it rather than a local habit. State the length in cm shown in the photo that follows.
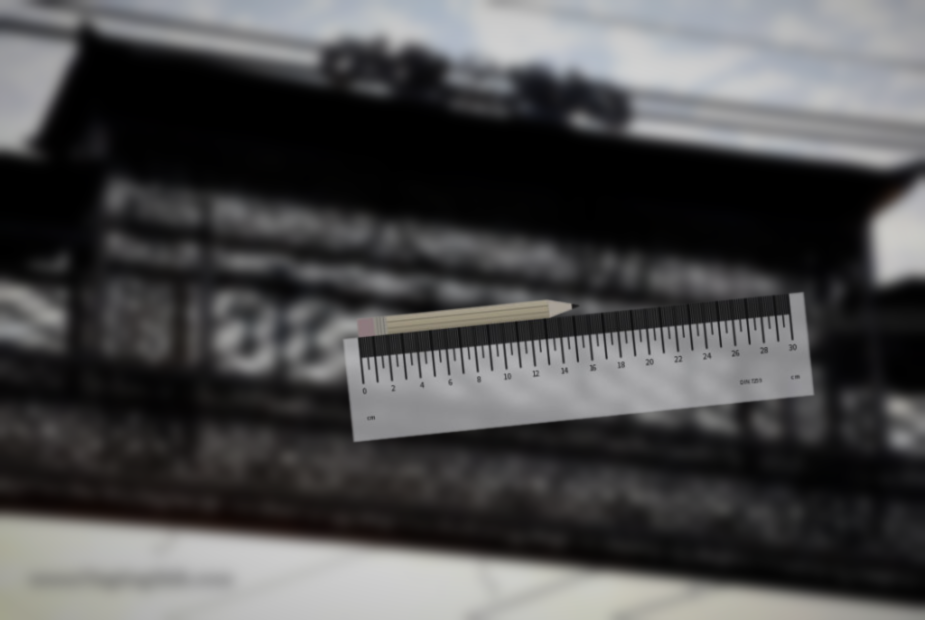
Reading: 15.5; cm
